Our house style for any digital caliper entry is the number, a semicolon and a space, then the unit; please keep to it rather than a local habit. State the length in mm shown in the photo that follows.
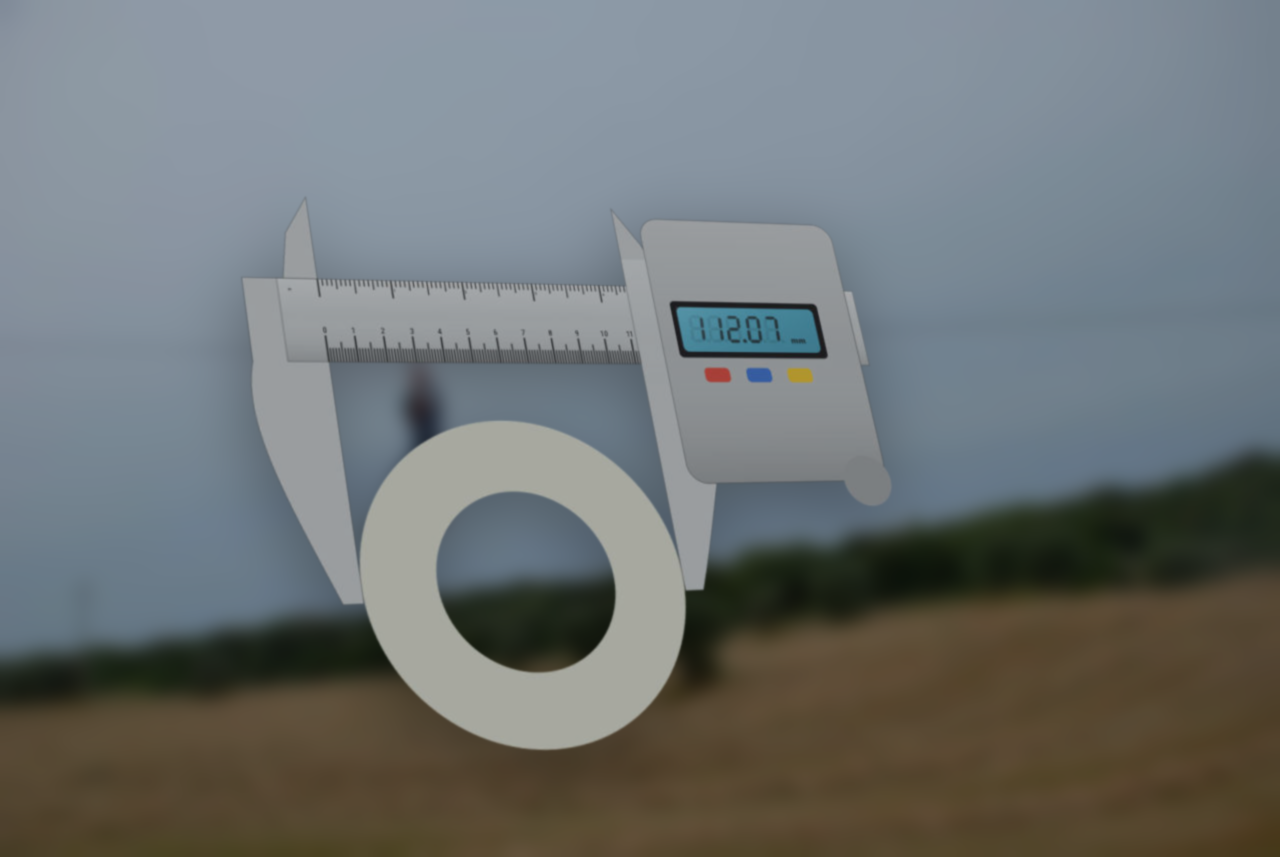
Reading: 112.07; mm
